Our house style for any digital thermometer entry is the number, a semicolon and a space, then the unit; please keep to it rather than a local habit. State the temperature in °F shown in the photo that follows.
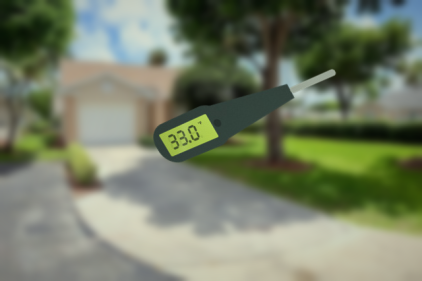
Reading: 33.0; °F
